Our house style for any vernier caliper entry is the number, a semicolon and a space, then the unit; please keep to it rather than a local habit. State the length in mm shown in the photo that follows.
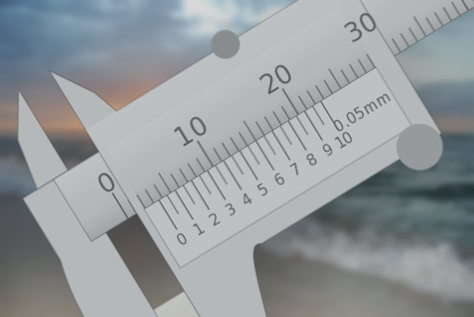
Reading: 3.6; mm
